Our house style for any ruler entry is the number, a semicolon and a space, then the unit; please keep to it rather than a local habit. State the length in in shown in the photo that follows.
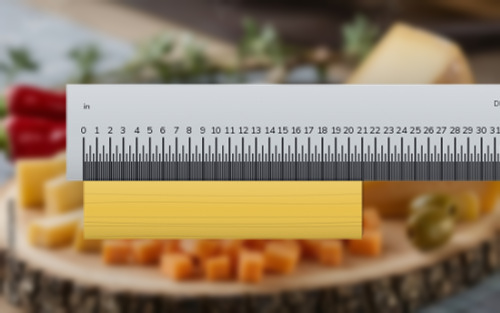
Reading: 21; in
